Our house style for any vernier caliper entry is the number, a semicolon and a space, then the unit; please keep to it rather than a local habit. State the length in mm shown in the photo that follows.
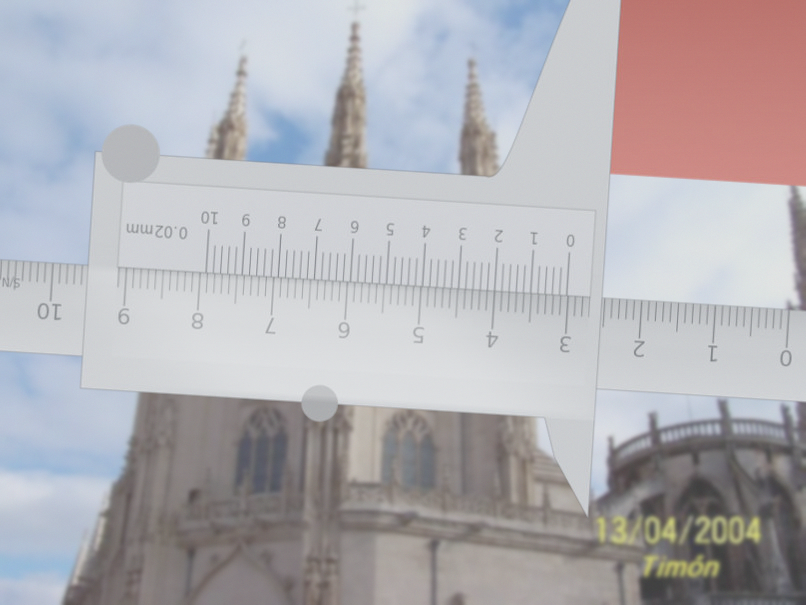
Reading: 30.2; mm
